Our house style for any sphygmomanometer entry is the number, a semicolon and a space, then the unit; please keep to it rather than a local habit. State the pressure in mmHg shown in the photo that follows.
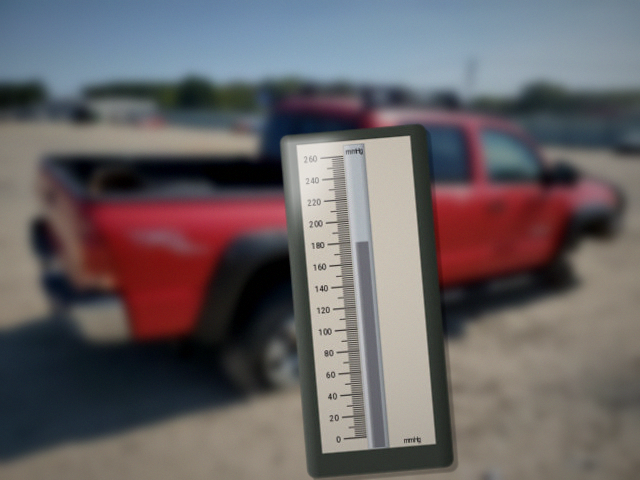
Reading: 180; mmHg
